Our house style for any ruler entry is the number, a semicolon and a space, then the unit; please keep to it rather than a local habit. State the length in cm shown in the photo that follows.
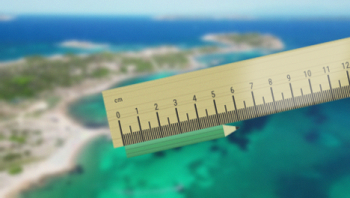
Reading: 6; cm
